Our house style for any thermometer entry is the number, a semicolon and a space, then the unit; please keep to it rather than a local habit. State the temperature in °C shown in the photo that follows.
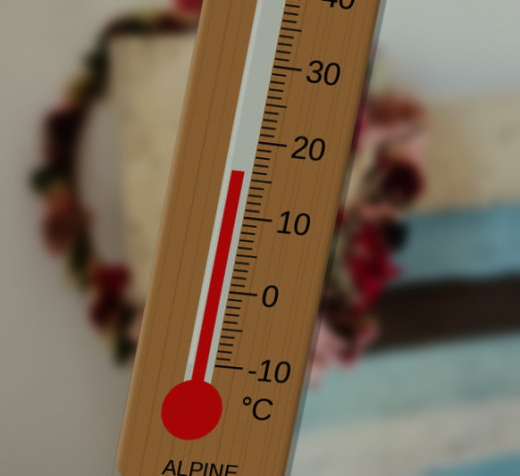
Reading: 16; °C
